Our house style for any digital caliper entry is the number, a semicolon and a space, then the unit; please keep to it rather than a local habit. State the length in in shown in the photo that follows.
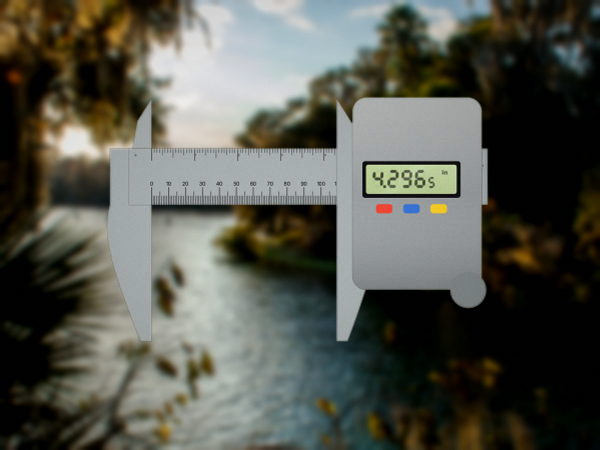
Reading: 4.2965; in
